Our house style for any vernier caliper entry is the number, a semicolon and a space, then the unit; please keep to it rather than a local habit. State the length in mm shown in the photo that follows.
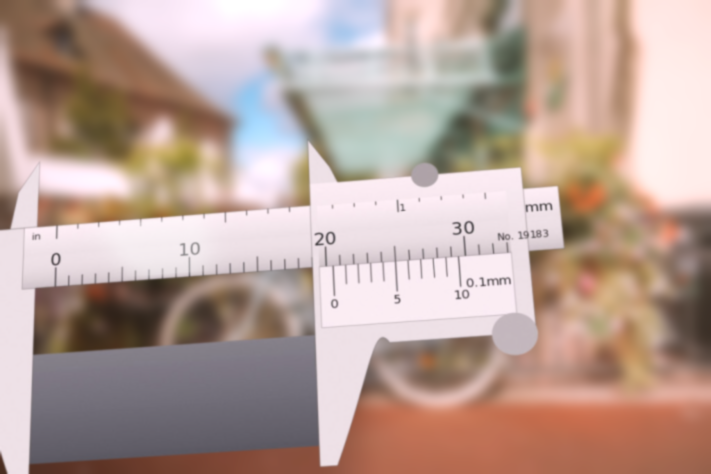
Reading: 20.5; mm
